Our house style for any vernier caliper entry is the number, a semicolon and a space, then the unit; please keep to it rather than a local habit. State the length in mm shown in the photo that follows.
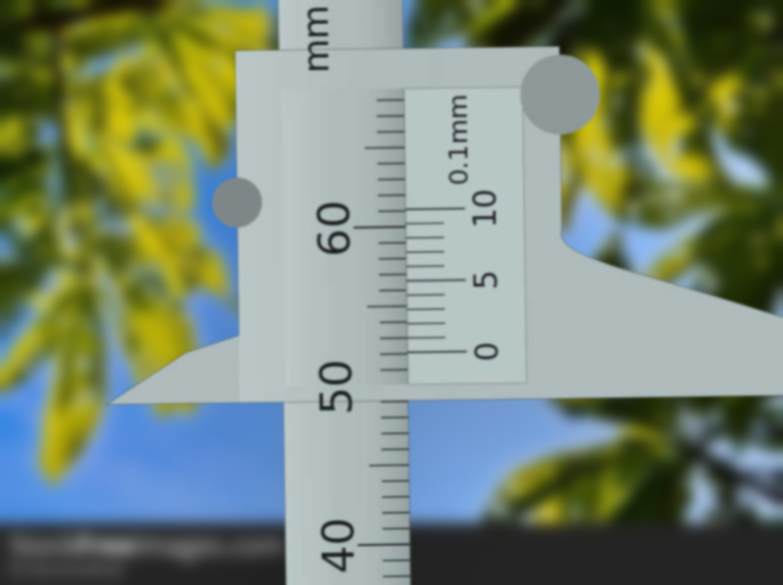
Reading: 52.1; mm
